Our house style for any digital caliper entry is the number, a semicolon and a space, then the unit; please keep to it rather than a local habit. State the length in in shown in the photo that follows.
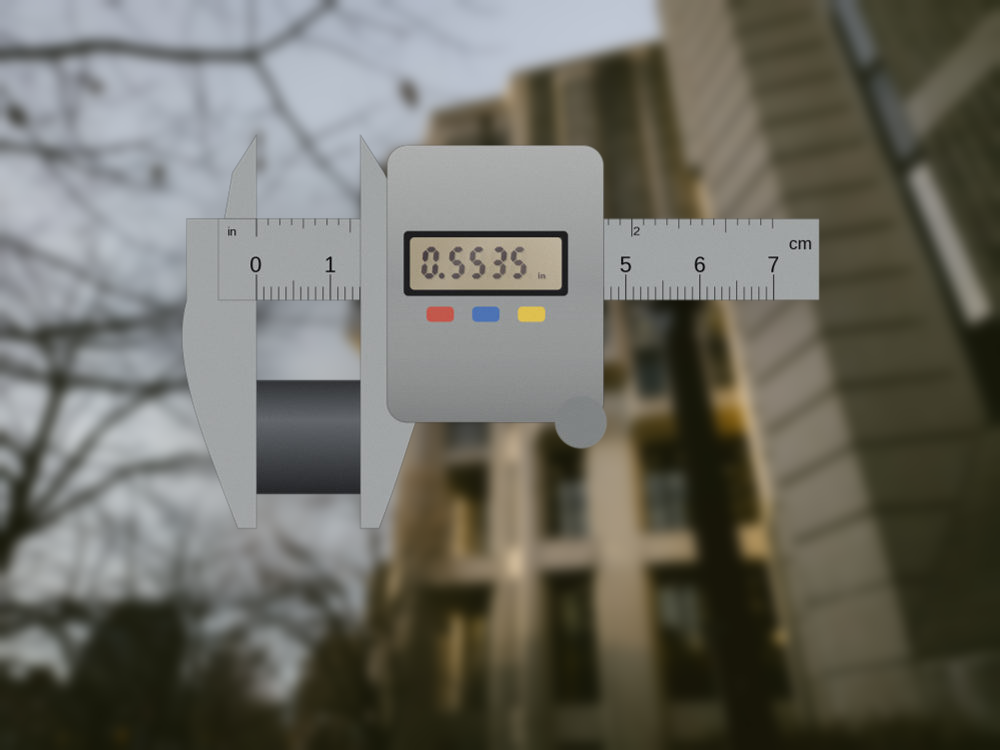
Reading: 0.5535; in
